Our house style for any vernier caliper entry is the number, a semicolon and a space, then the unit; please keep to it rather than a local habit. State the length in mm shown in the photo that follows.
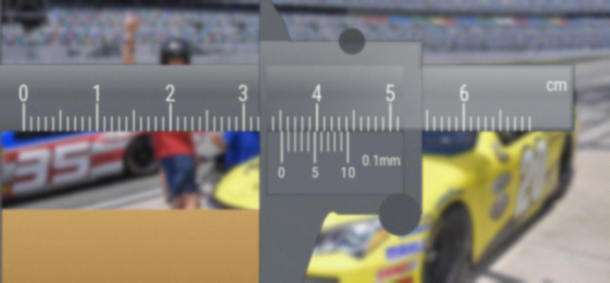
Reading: 35.2; mm
